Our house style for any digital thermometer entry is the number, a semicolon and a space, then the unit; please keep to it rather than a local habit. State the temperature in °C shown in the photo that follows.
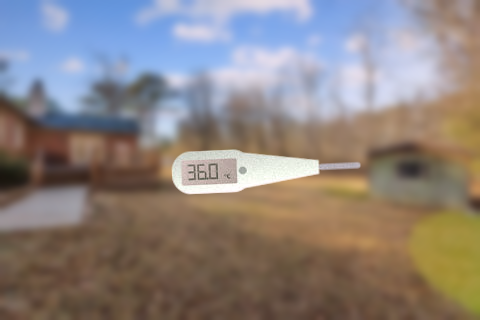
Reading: 36.0; °C
